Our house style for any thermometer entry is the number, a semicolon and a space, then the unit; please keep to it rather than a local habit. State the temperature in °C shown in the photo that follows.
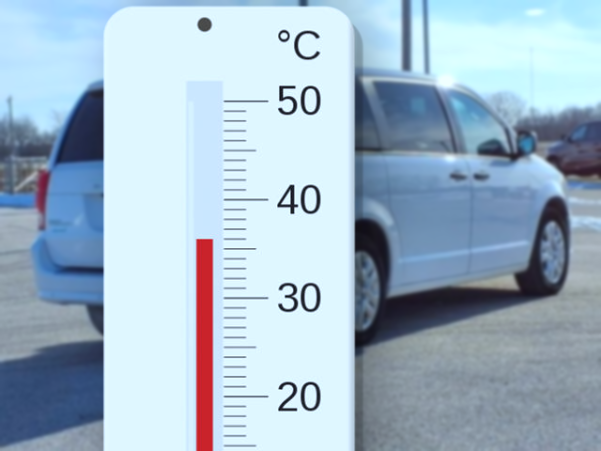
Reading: 36; °C
